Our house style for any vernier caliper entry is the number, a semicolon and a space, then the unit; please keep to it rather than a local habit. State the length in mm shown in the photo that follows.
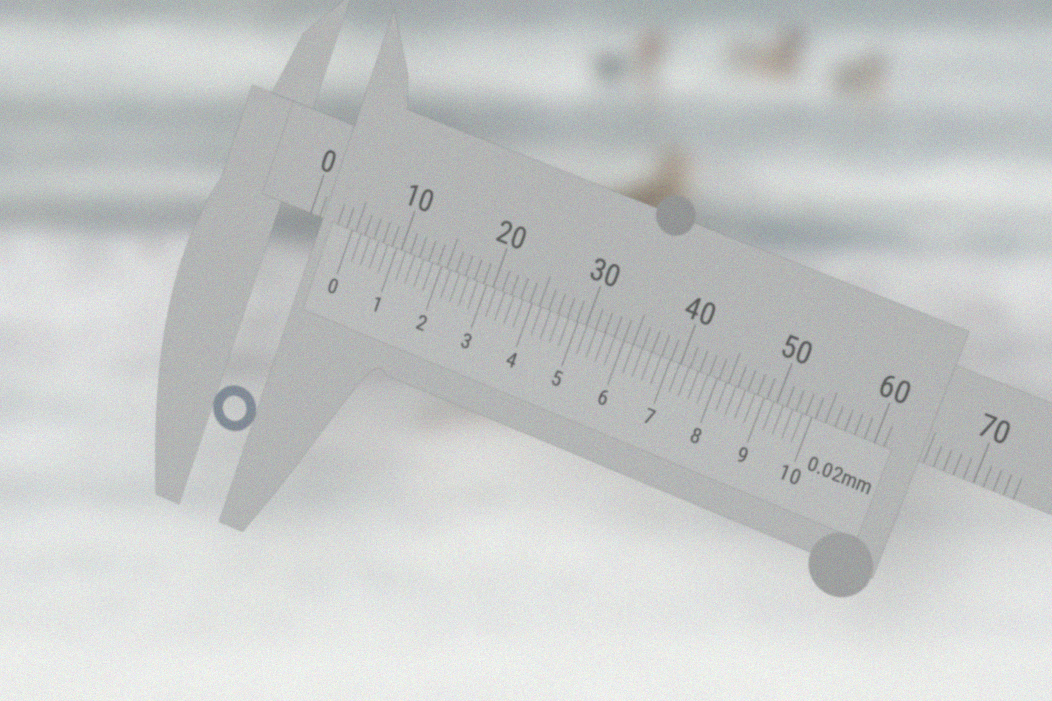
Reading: 4.6; mm
